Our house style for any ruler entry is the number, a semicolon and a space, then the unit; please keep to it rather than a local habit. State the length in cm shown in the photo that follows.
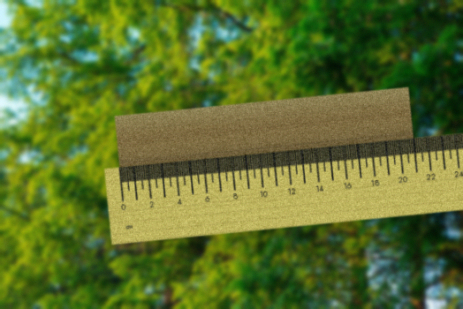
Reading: 21; cm
